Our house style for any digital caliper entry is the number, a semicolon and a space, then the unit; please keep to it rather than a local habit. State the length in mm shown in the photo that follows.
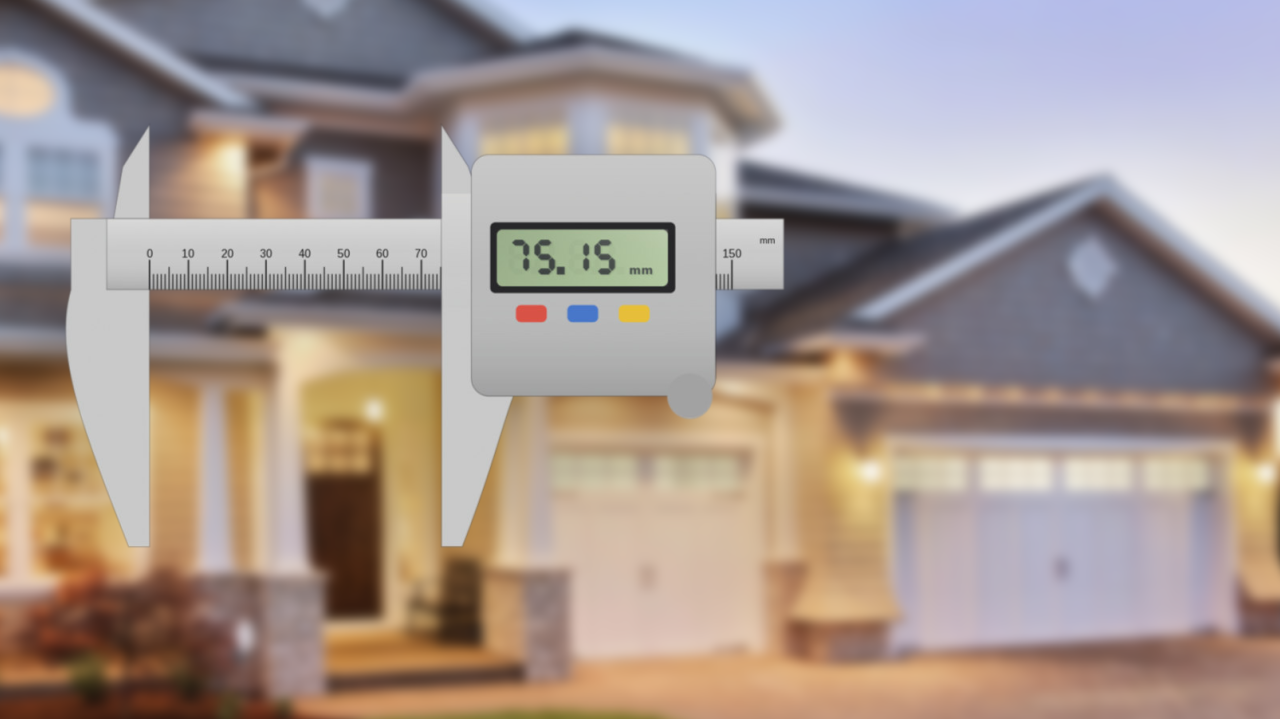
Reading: 75.15; mm
